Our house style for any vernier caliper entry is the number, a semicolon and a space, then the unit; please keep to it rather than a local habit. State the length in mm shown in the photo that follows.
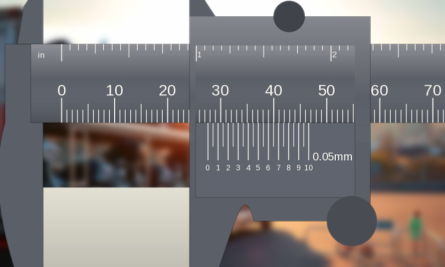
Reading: 27.6; mm
